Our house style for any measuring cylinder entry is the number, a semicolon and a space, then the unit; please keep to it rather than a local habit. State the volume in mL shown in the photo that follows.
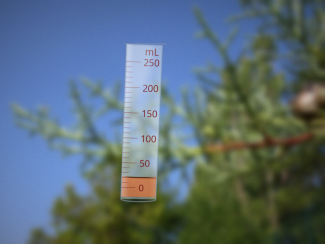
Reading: 20; mL
